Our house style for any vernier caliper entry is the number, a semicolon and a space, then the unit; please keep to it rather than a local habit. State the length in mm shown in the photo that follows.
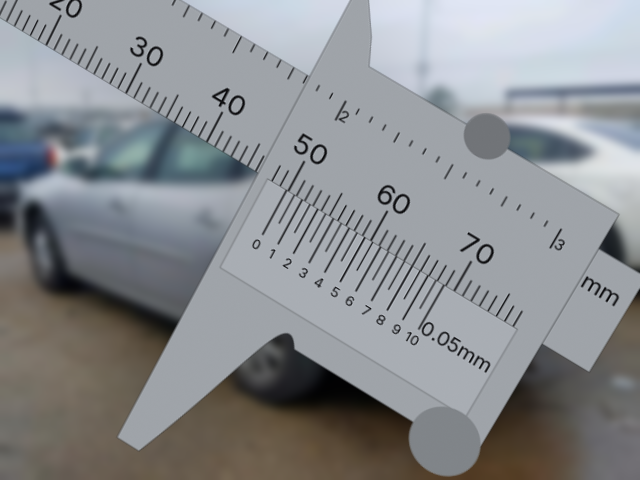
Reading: 49.8; mm
